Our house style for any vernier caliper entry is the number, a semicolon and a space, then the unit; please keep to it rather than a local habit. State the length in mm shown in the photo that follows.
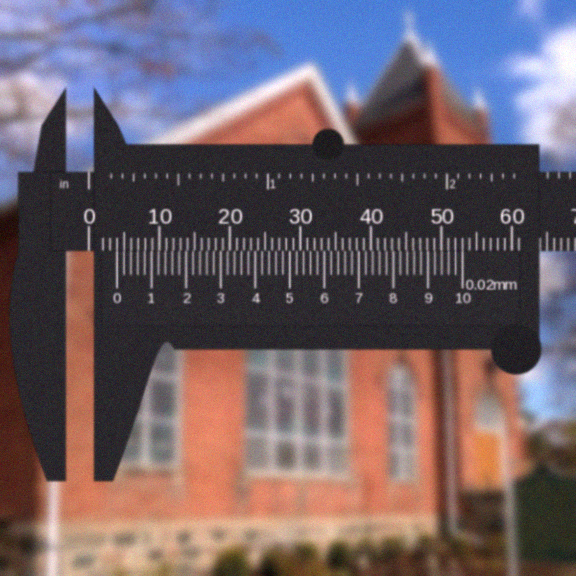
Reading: 4.0; mm
